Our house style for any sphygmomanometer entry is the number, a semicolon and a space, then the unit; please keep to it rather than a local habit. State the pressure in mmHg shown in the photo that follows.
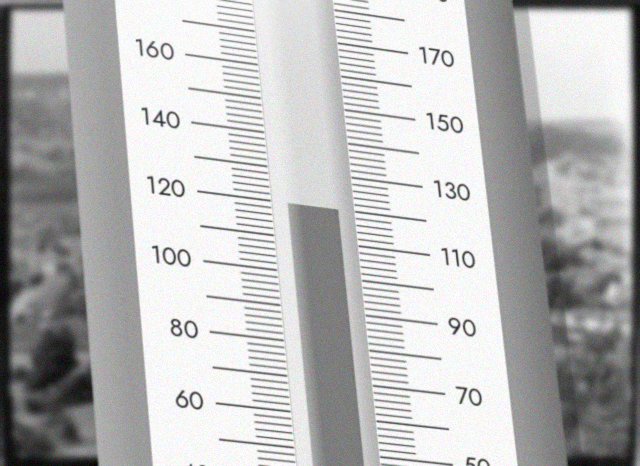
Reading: 120; mmHg
